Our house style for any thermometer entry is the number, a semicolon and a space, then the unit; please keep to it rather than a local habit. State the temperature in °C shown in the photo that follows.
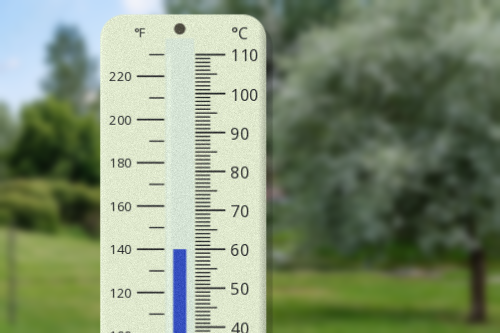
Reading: 60; °C
